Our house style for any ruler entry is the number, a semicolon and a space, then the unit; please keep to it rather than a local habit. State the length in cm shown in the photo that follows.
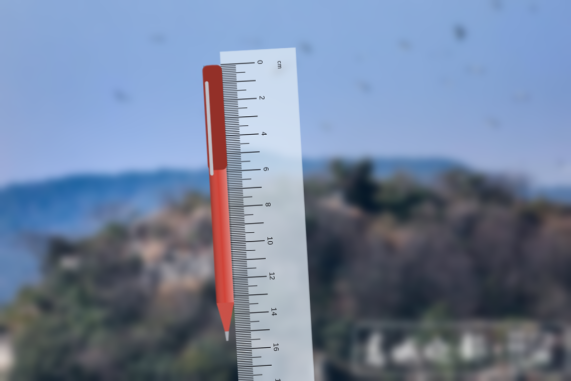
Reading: 15.5; cm
